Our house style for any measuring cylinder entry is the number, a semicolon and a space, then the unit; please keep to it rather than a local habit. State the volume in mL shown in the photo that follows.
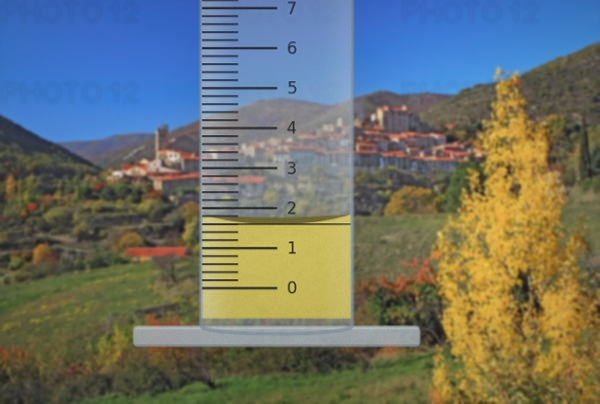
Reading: 1.6; mL
